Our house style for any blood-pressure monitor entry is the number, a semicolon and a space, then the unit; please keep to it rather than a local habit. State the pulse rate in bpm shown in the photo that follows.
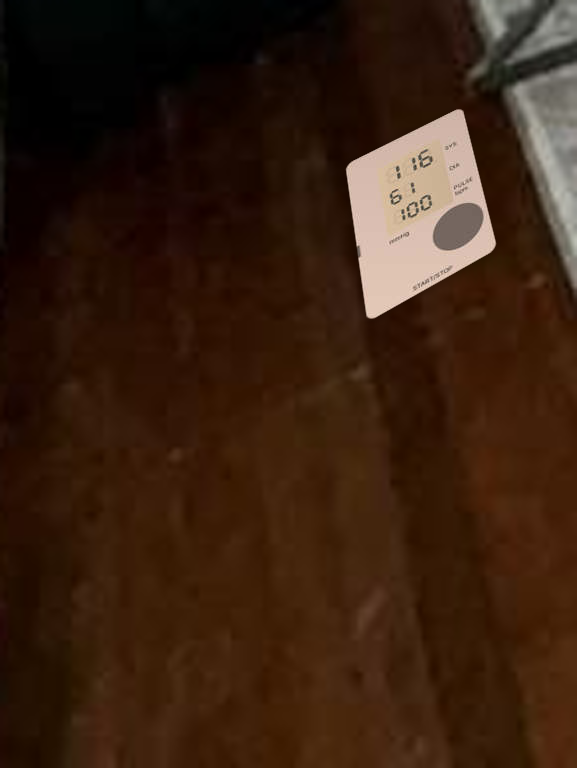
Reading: 100; bpm
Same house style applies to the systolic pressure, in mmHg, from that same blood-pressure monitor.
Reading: 116; mmHg
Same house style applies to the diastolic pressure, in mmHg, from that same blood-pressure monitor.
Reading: 61; mmHg
